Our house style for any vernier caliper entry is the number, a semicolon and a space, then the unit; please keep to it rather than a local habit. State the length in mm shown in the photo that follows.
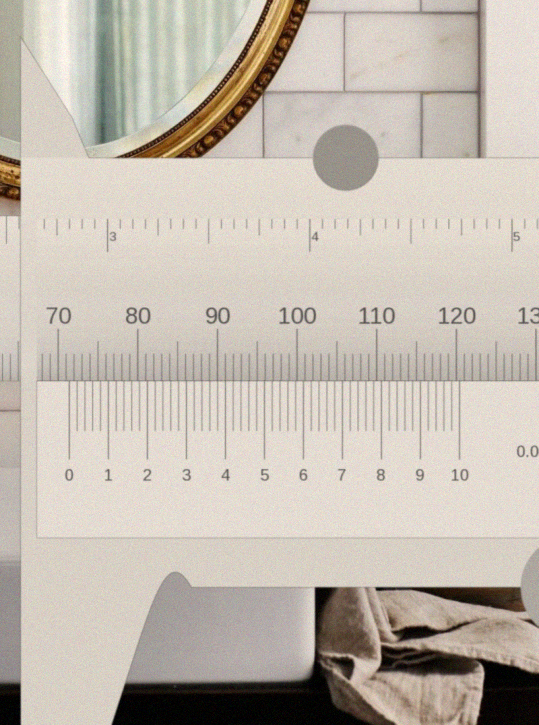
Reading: 71.4; mm
